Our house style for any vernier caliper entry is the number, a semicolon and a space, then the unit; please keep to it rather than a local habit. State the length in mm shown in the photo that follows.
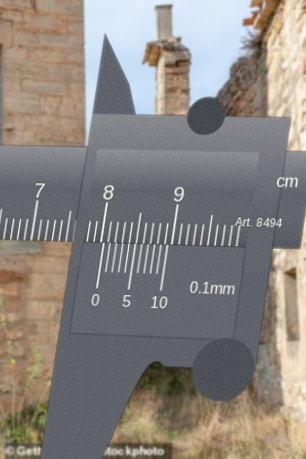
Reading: 80.4; mm
